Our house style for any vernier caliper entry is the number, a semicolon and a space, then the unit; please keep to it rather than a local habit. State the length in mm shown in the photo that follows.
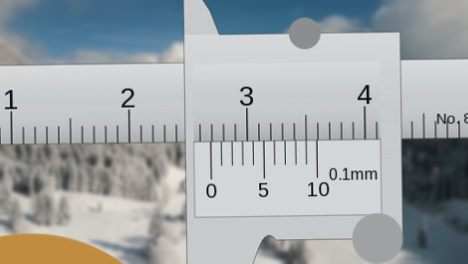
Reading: 26.9; mm
